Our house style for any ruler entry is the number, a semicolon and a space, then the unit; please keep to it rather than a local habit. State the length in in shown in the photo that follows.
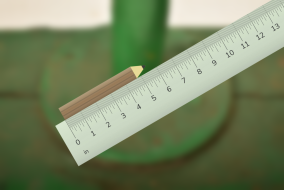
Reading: 5.5; in
